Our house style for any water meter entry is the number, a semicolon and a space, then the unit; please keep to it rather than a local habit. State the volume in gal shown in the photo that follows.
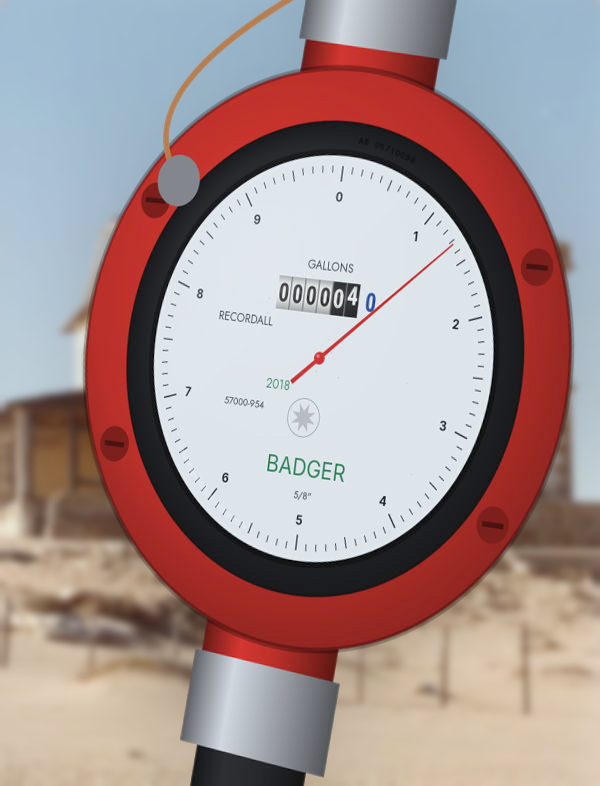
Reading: 41.3; gal
